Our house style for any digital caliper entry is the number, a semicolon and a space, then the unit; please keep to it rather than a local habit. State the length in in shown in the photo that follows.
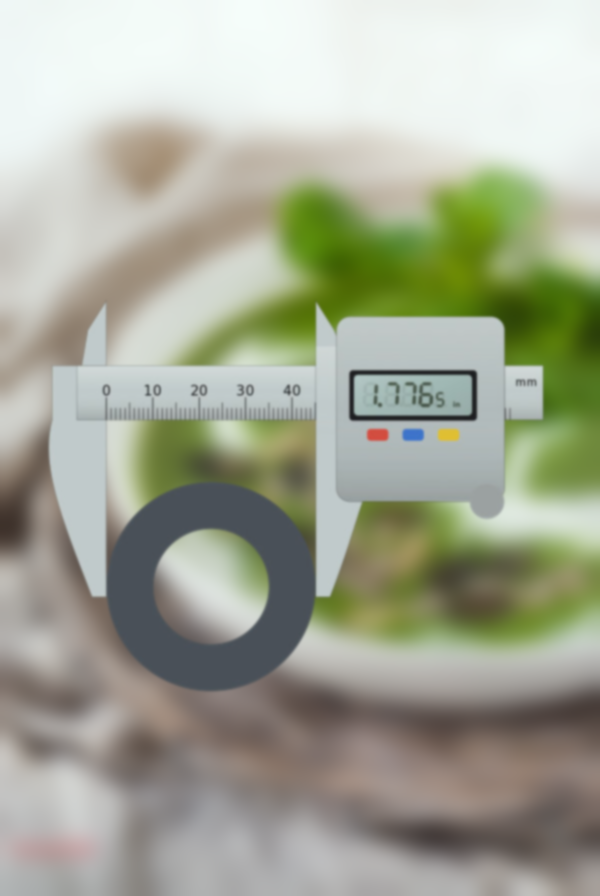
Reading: 1.7765; in
